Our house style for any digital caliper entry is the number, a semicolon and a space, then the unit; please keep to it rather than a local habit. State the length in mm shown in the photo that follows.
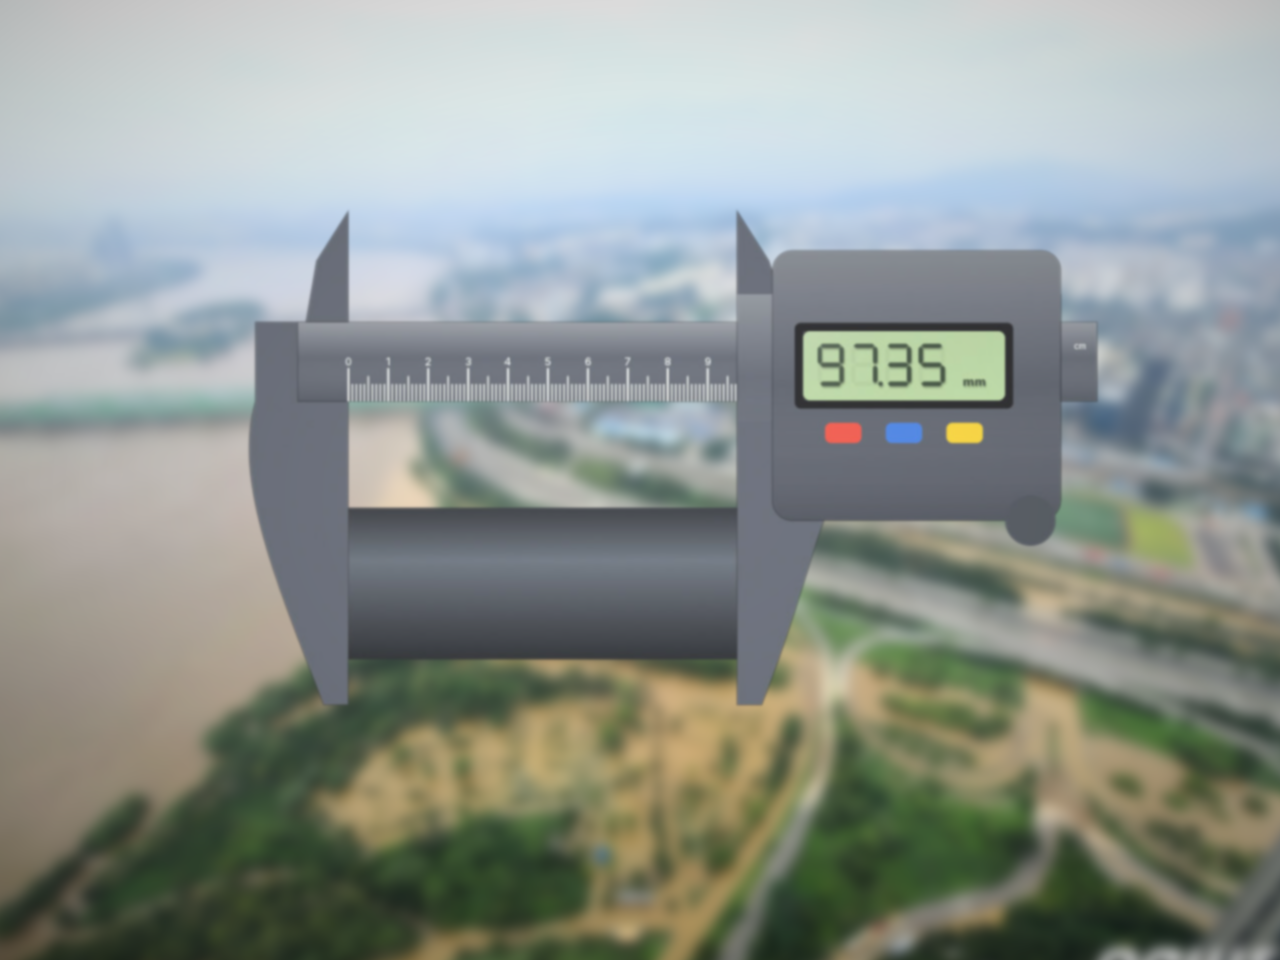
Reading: 97.35; mm
